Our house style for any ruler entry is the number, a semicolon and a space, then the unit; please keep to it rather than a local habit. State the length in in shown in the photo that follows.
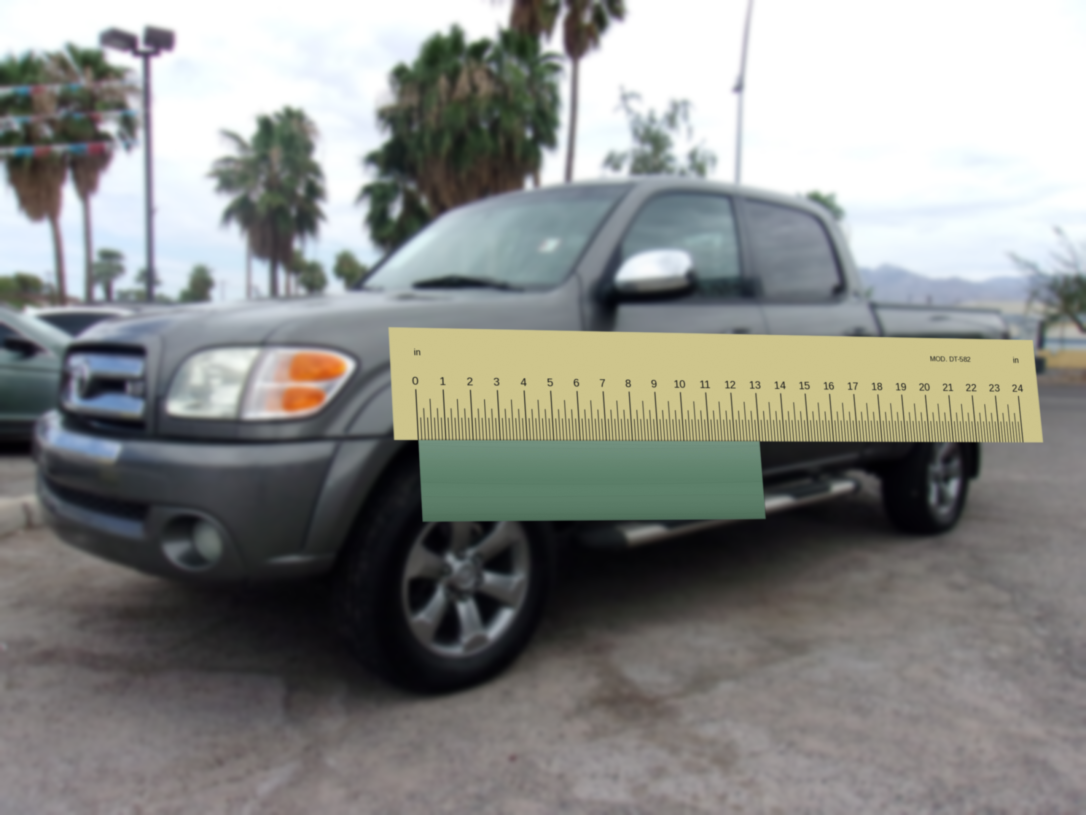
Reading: 13; in
